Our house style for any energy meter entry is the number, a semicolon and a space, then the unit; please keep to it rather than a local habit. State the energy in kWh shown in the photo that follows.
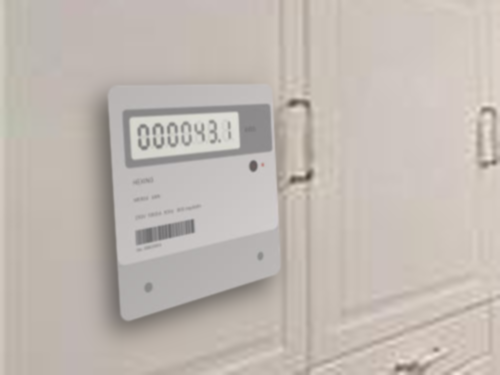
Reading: 43.1; kWh
